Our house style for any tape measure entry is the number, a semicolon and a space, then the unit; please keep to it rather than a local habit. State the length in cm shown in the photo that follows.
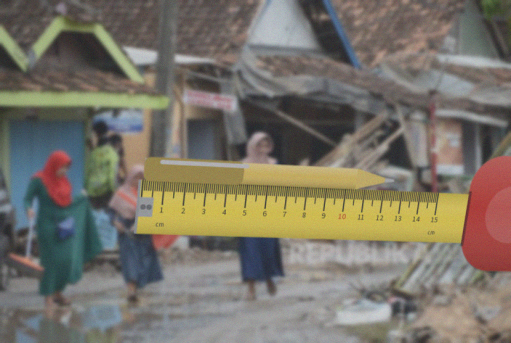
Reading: 12.5; cm
